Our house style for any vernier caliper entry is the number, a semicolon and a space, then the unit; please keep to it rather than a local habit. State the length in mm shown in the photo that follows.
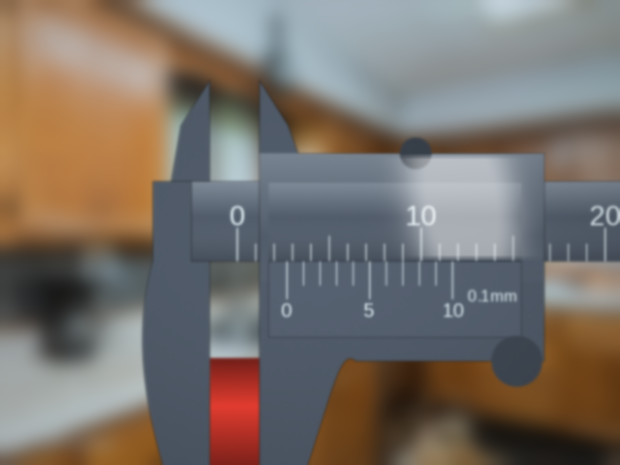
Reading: 2.7; mm
